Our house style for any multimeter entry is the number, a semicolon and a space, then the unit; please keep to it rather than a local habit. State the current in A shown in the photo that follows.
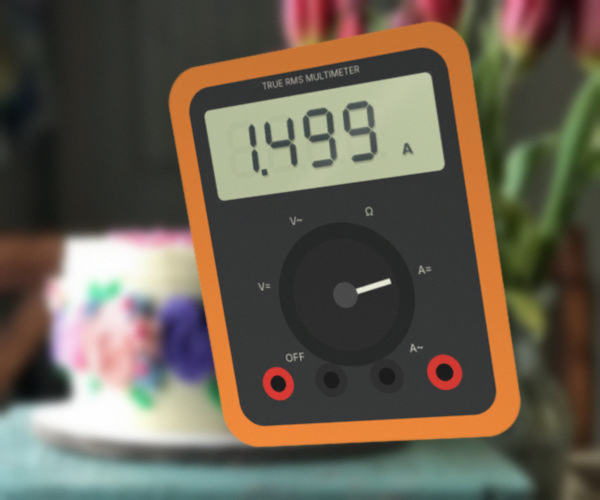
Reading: 1.499; A
